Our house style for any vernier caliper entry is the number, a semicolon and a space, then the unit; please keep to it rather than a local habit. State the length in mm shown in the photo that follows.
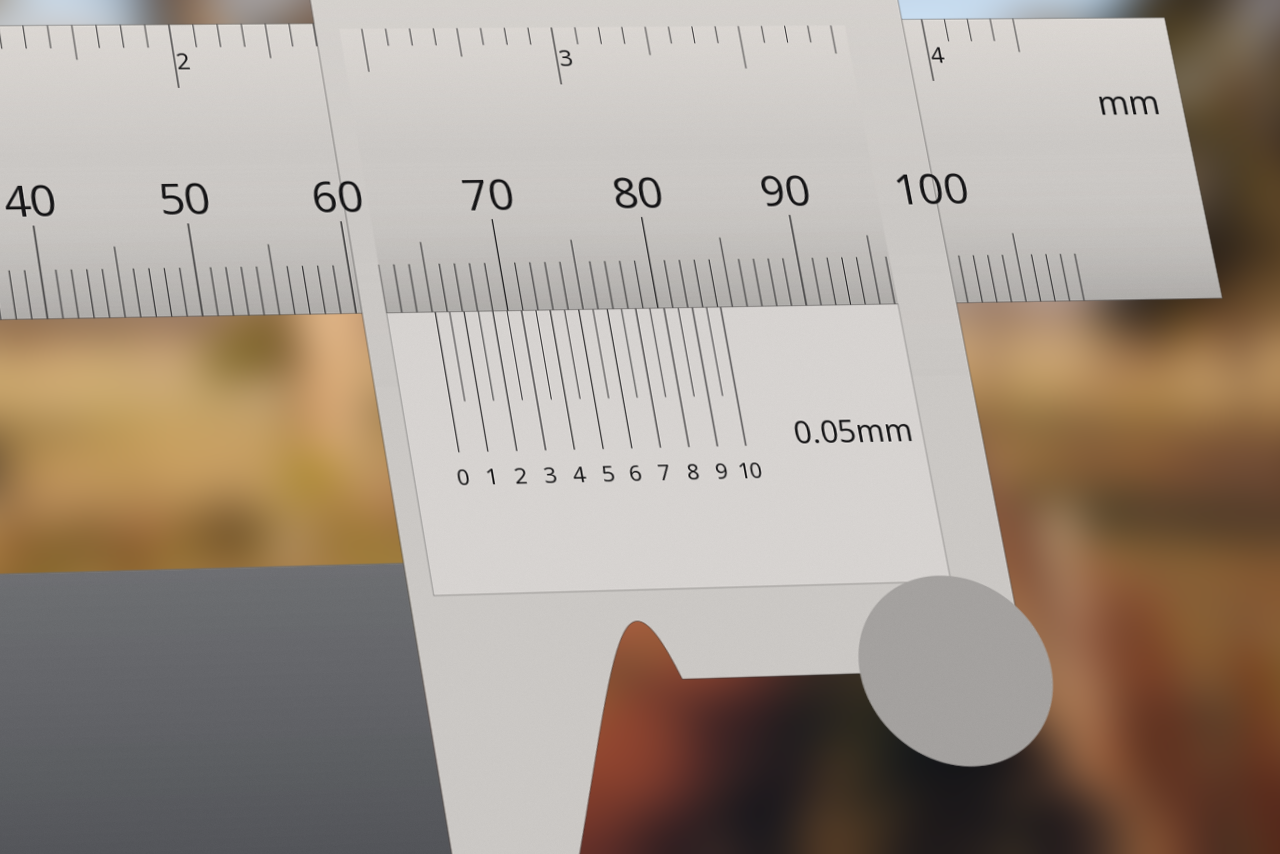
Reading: 65.2; mm
